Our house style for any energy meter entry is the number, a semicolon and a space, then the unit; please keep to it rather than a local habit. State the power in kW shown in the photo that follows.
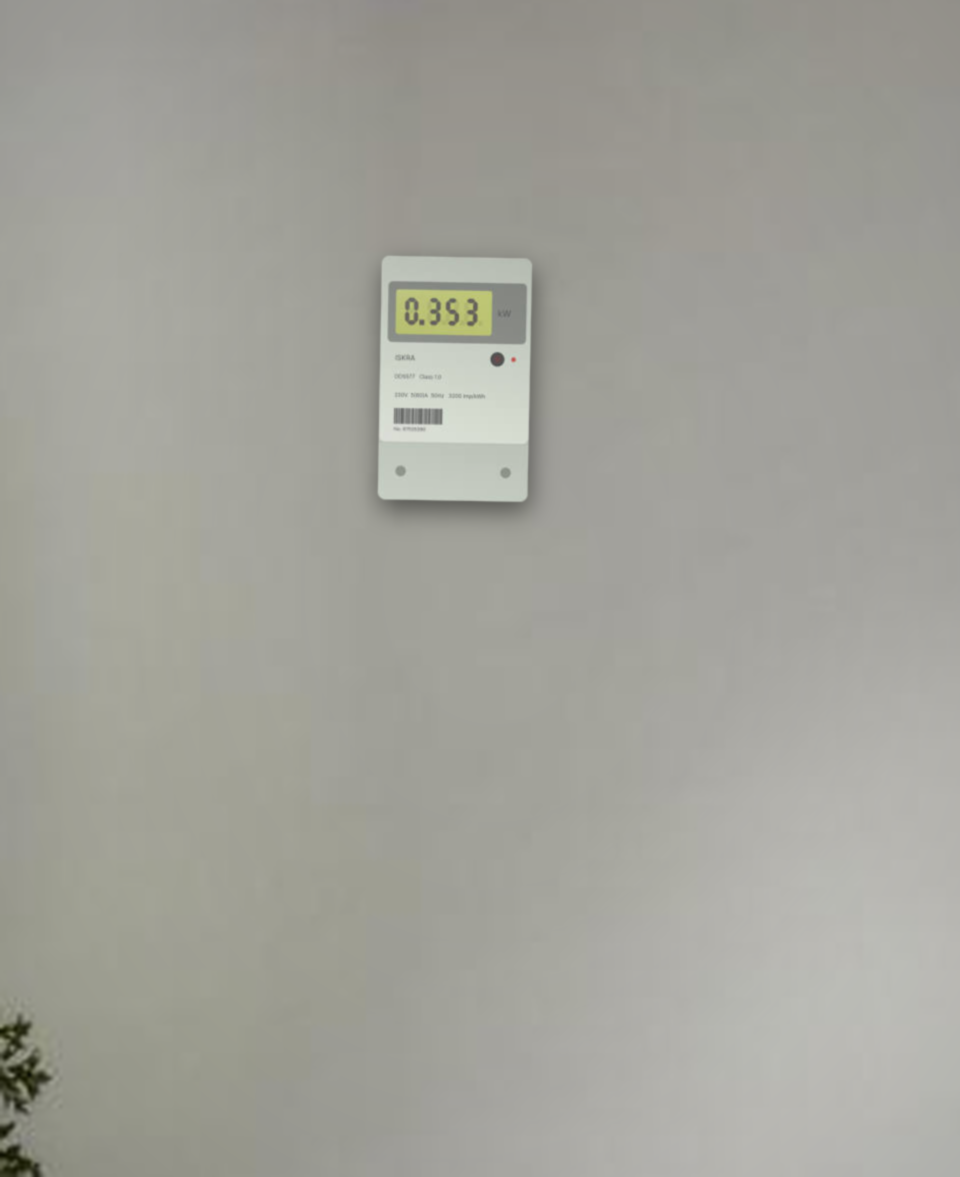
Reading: 0.353; kW
